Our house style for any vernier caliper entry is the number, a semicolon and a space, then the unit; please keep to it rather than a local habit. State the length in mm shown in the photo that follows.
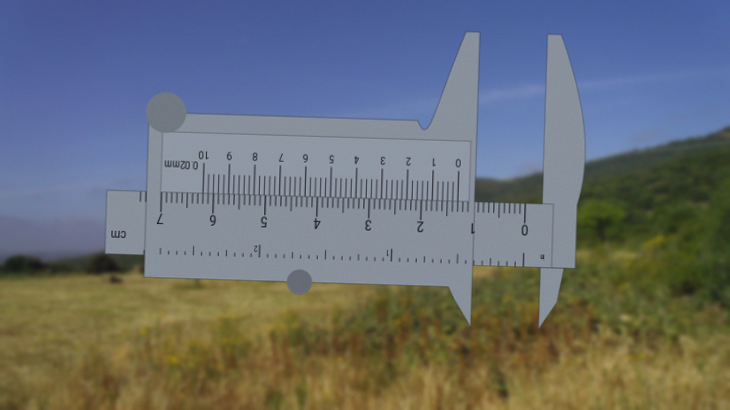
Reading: 13.0; mm
